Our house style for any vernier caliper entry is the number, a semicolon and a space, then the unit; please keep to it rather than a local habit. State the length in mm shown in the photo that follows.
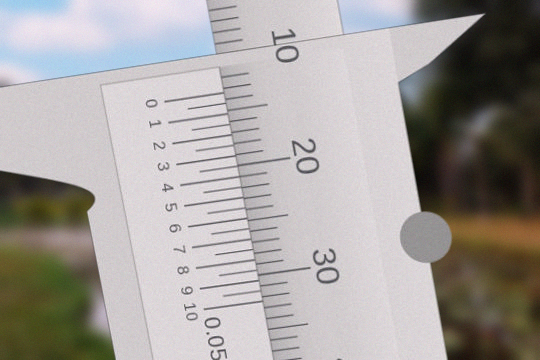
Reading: 13.4; mm
